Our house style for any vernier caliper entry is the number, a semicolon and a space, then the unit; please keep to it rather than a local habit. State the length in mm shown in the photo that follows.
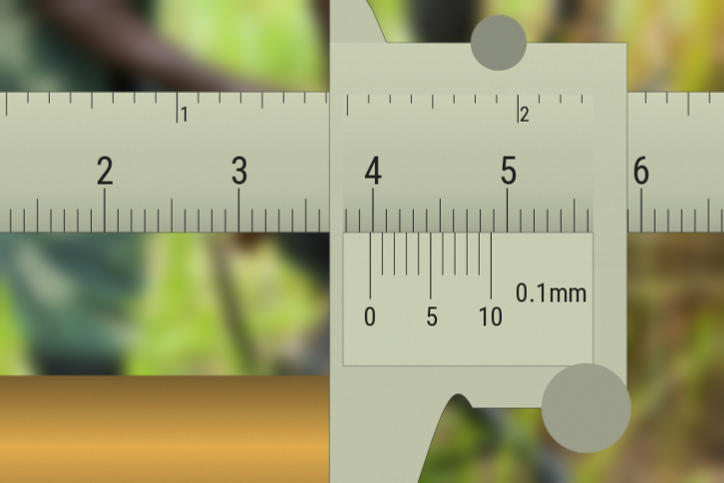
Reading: 39.8; mm
